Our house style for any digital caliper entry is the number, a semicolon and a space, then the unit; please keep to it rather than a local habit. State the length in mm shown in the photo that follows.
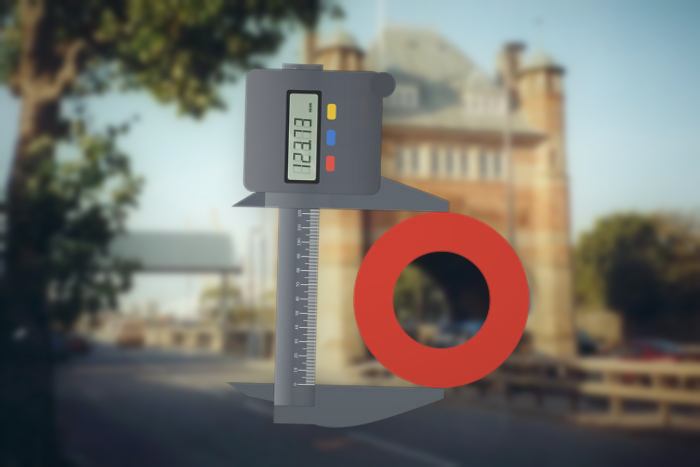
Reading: 123.73; mm
